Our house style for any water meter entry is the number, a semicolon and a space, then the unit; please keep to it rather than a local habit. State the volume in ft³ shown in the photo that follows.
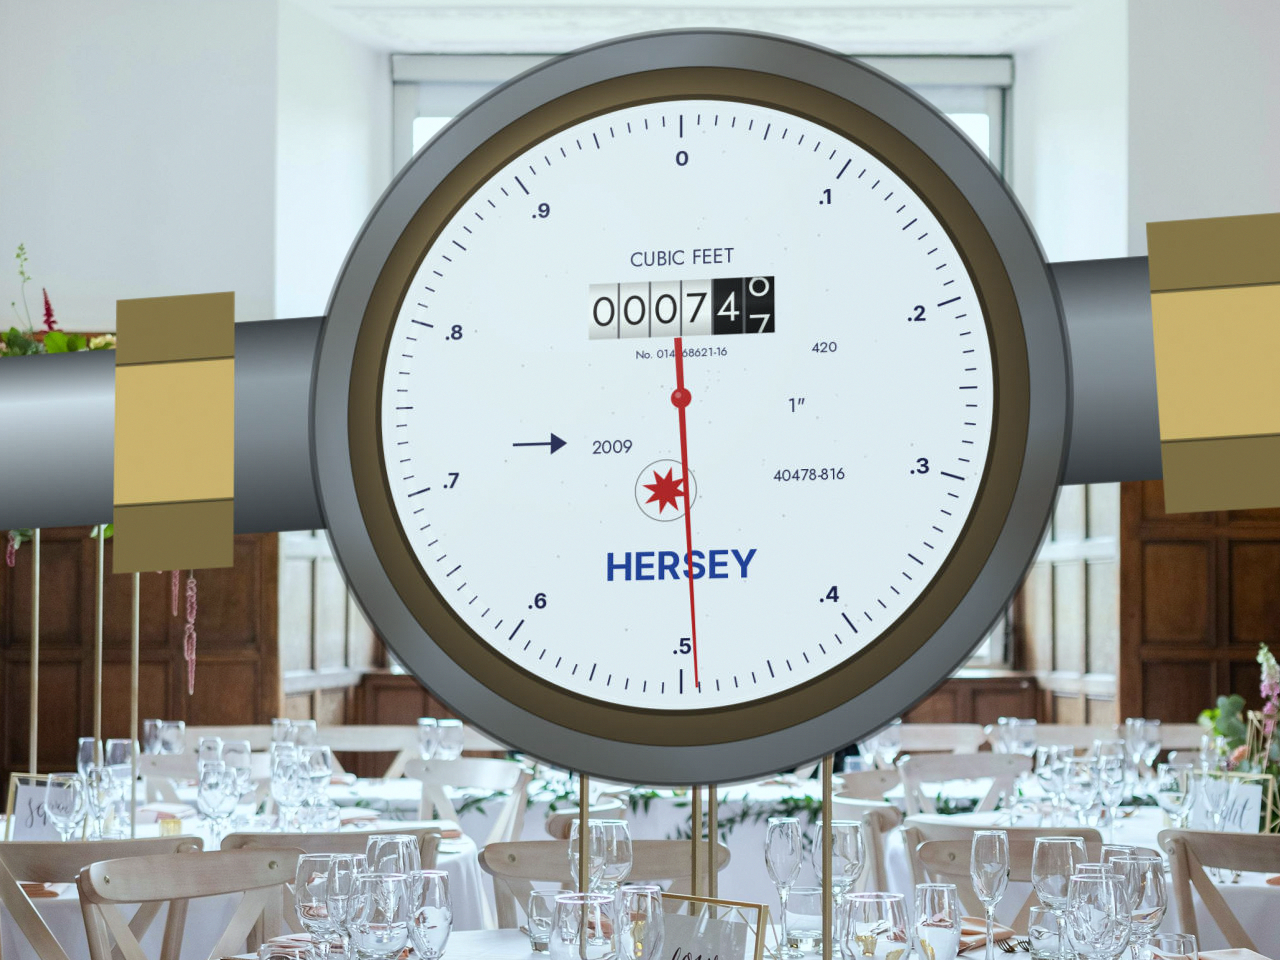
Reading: 746.49; ft³
